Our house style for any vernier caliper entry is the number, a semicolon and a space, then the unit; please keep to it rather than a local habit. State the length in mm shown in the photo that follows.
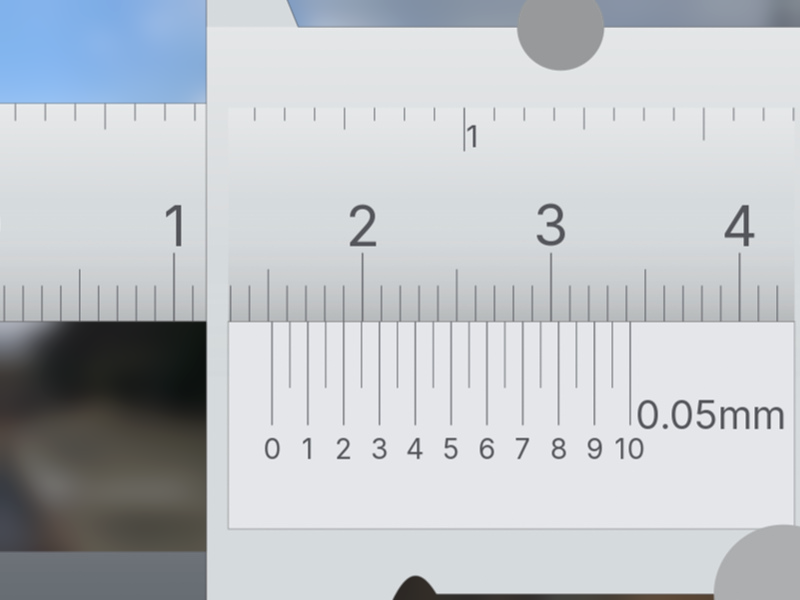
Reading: 15.2; mm
